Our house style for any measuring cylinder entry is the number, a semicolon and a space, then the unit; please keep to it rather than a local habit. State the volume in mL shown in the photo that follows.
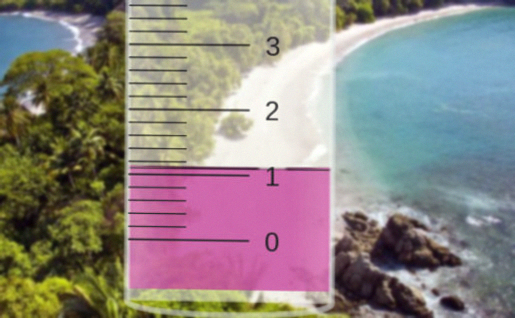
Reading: 1.1; mL
